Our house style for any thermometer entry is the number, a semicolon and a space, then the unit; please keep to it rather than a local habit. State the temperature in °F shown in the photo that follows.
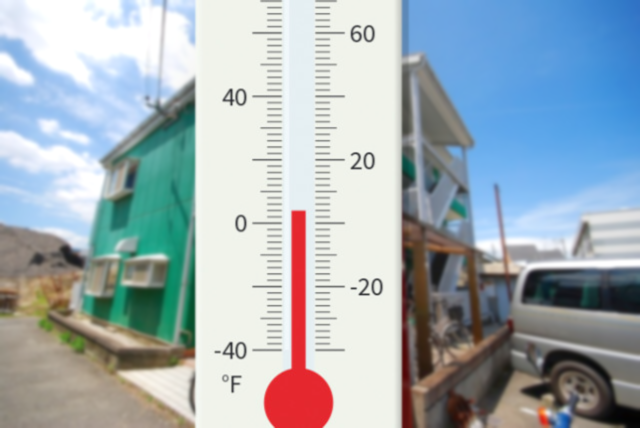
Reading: 4; °F
